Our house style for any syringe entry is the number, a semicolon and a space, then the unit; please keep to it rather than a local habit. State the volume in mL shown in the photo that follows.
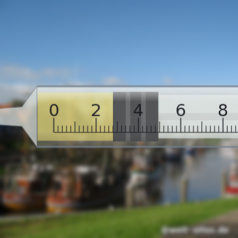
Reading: 2.8; mL
